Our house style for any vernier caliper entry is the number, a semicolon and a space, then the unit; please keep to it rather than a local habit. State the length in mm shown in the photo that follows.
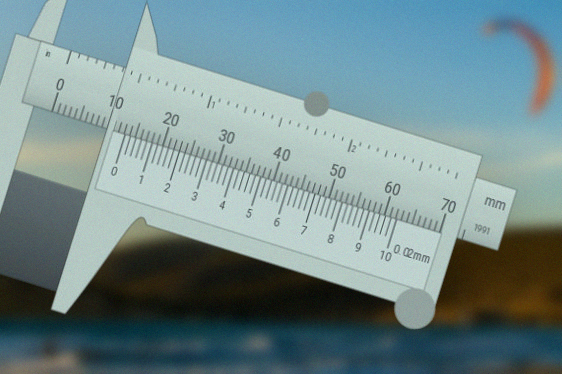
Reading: 13.2; mm
